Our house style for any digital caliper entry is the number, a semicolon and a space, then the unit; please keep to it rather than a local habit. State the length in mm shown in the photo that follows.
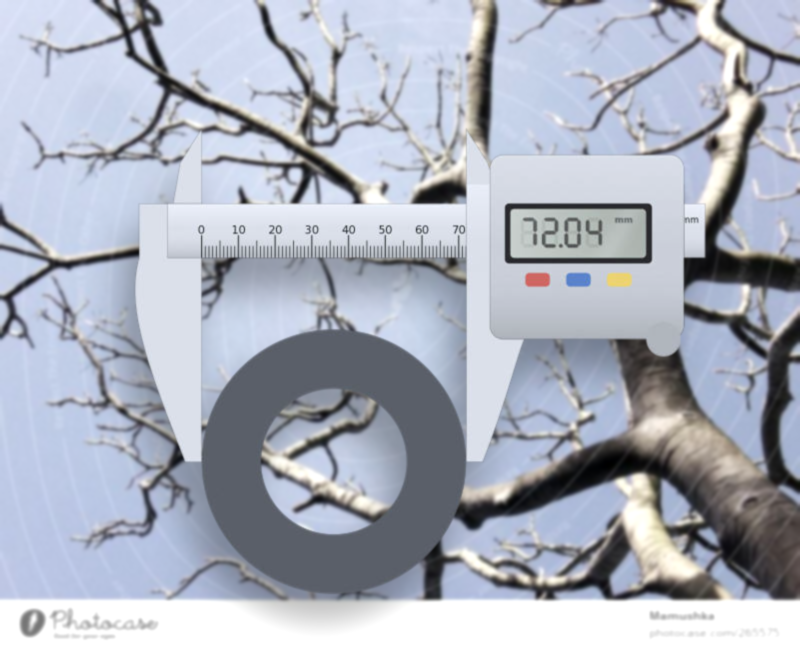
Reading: 72.04; mm
